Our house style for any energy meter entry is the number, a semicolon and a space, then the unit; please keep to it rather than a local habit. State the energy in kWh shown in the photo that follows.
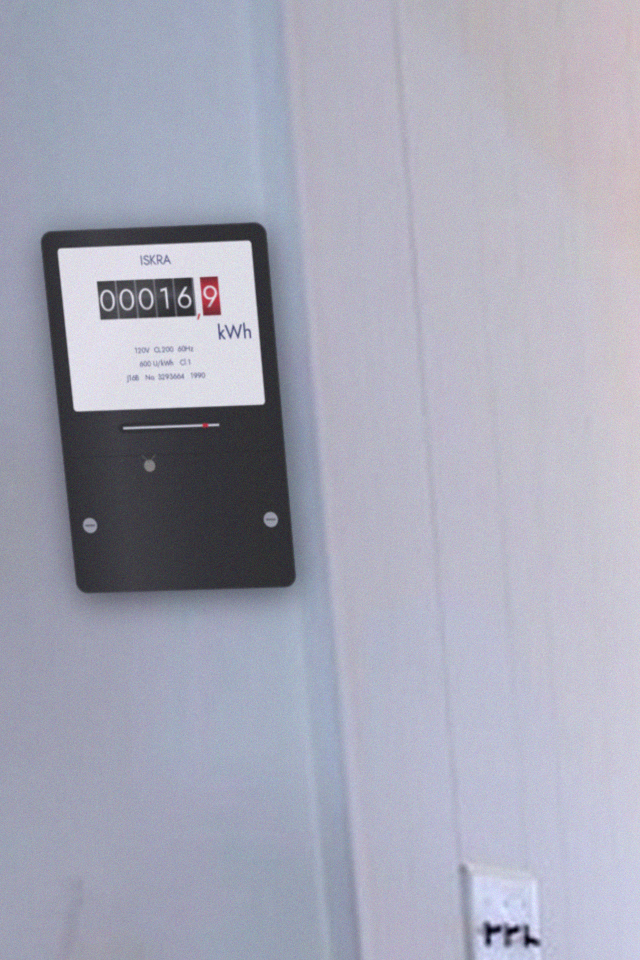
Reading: 16.9; kWh
